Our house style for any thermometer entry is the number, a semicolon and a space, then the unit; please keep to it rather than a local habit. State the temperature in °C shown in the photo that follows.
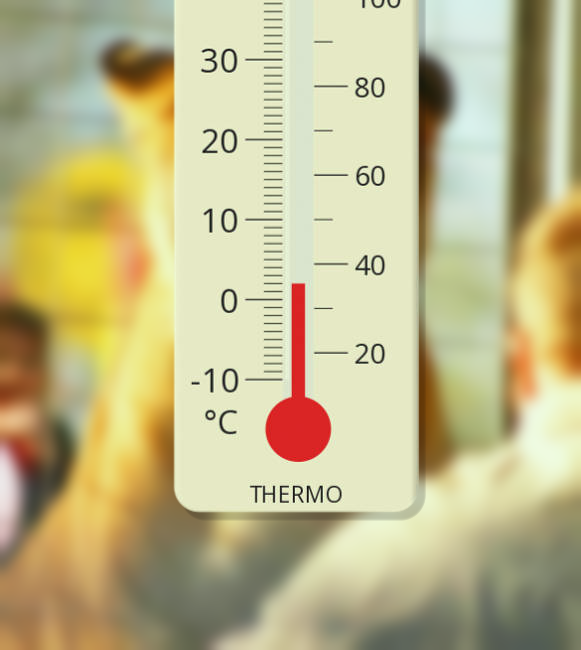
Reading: 2; °C
